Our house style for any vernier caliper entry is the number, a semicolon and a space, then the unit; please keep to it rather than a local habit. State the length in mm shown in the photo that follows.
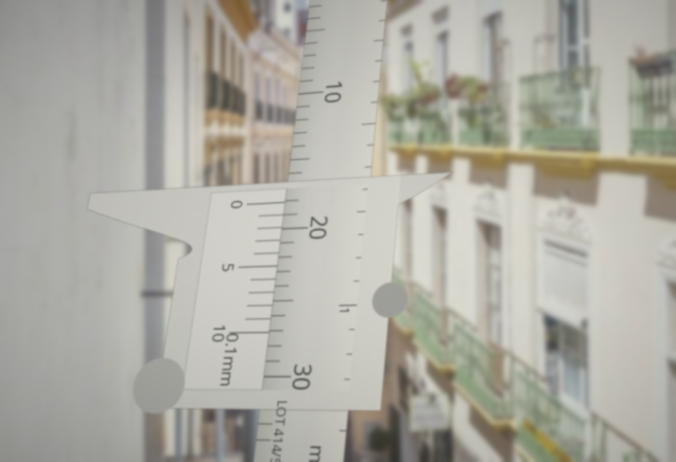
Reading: 18.1; mm
